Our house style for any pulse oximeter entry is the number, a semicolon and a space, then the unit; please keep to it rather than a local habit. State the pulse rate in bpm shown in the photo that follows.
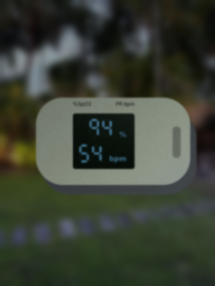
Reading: 54; bpm
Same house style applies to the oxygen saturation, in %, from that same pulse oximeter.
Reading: 94; %
